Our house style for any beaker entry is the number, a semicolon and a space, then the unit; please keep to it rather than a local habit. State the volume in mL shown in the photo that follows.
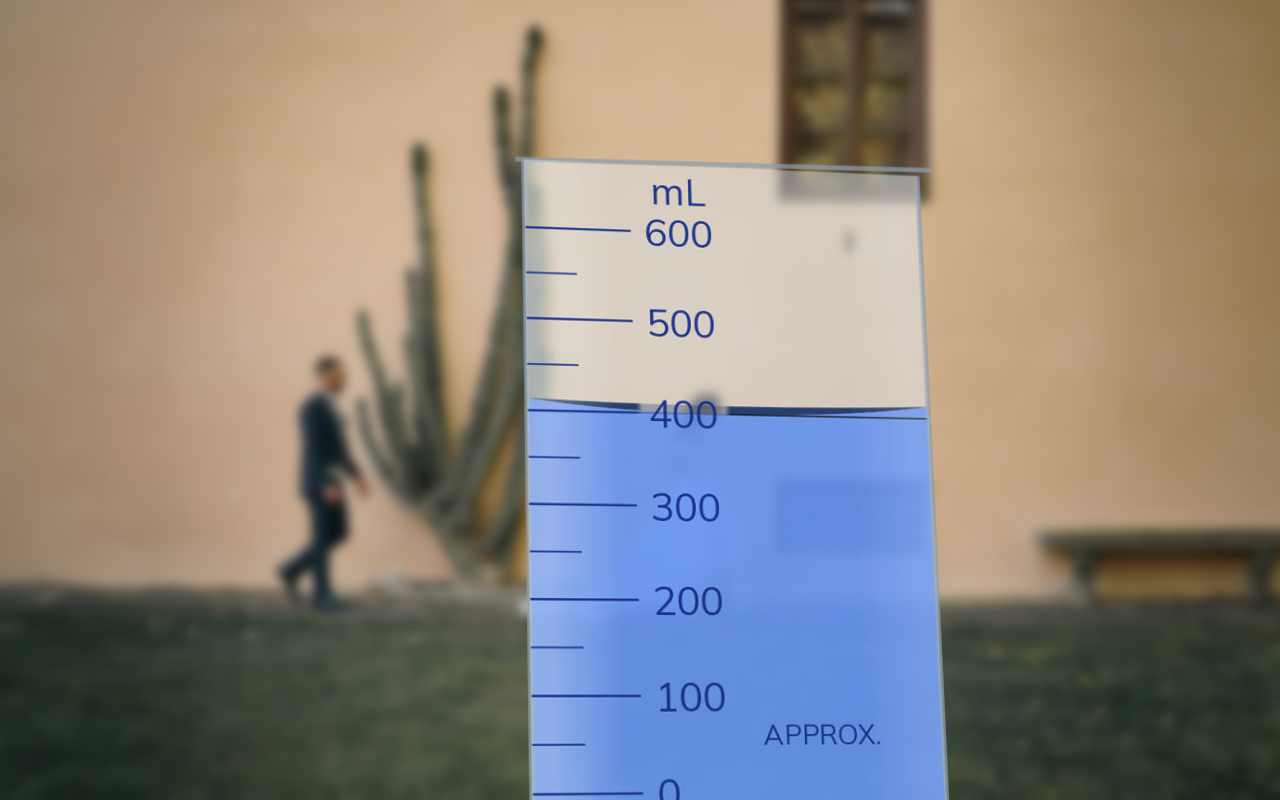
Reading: 400; mL
